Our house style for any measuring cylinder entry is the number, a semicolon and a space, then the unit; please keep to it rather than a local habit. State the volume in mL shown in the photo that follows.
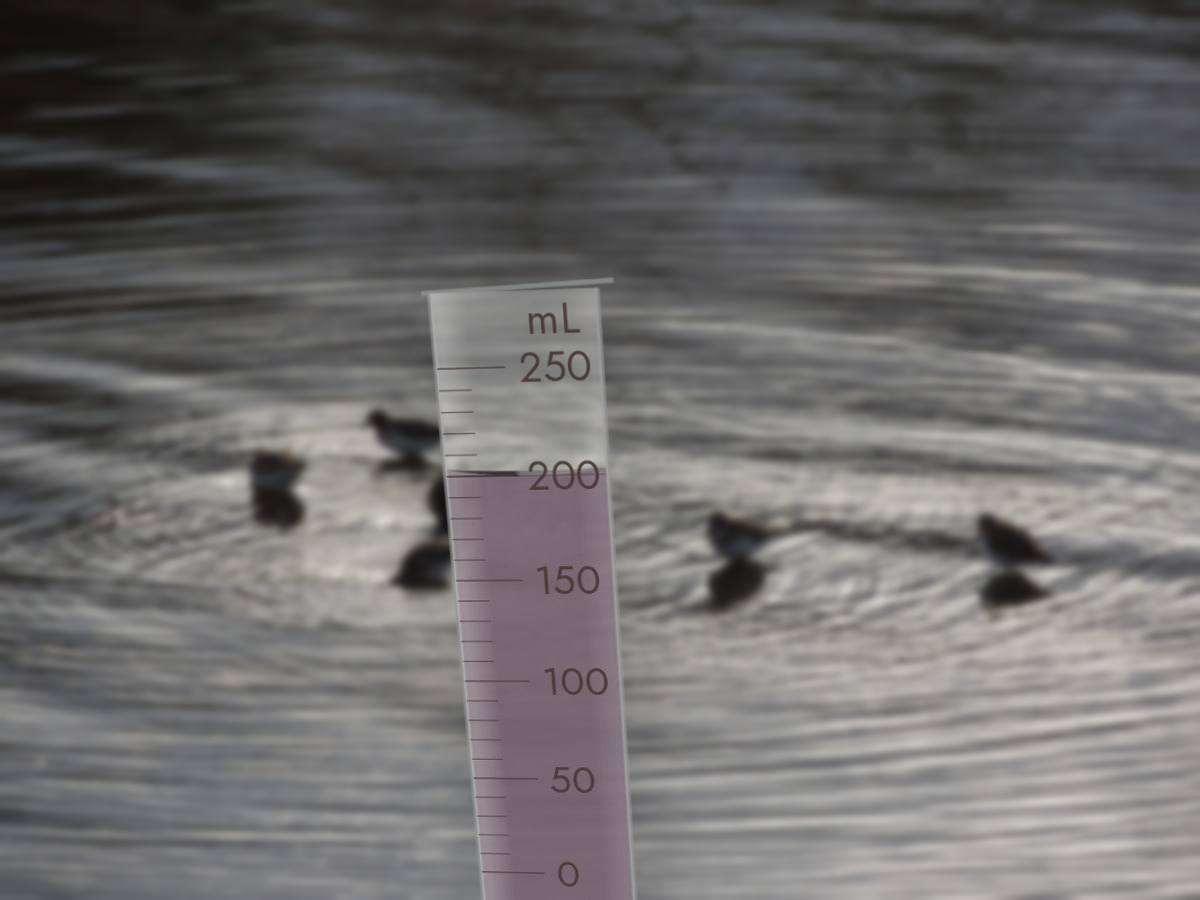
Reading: 200; mL
